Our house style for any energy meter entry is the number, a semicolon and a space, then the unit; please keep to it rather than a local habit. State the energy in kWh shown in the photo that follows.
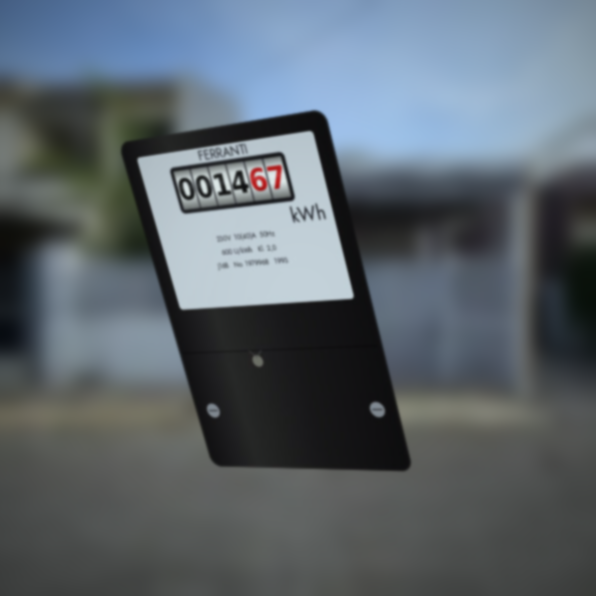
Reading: 14.67; kWh
